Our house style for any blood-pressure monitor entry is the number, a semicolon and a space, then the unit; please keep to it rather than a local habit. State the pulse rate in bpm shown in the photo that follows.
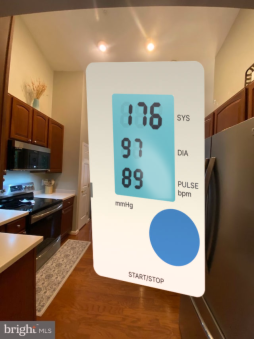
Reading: 89; bpm
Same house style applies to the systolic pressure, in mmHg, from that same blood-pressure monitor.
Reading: 176; mmHg
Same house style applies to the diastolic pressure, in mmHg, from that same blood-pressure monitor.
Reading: 97; mmHg
